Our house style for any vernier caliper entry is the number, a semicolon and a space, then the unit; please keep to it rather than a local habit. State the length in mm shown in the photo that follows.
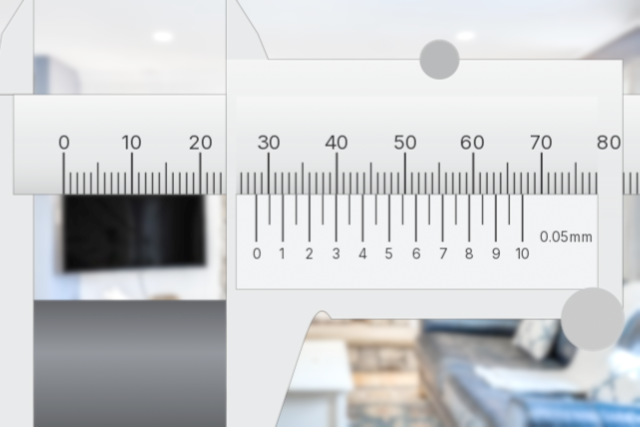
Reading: 28.2; mm
